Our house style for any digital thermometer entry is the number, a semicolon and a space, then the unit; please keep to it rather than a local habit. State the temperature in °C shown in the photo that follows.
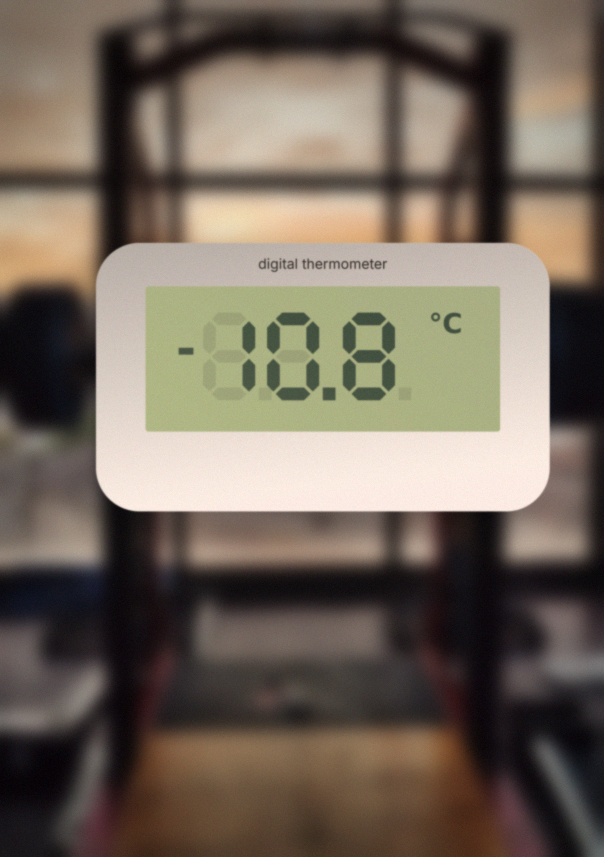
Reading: -10.8; °C
